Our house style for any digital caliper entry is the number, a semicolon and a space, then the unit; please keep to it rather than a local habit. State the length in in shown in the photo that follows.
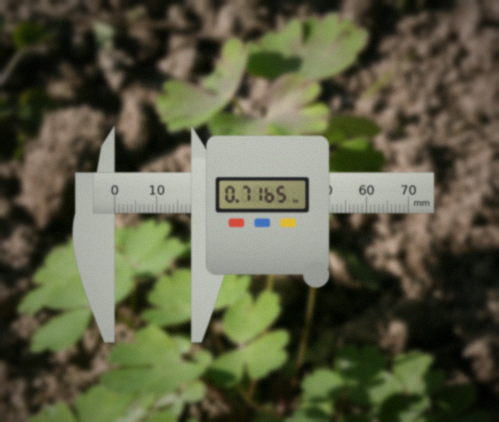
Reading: 0.7165; in
